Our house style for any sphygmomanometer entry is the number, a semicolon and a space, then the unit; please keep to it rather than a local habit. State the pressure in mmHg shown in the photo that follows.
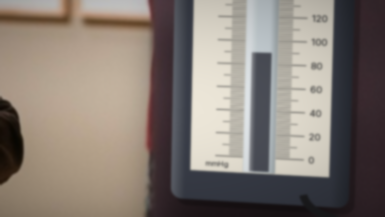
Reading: 90; mmHg
